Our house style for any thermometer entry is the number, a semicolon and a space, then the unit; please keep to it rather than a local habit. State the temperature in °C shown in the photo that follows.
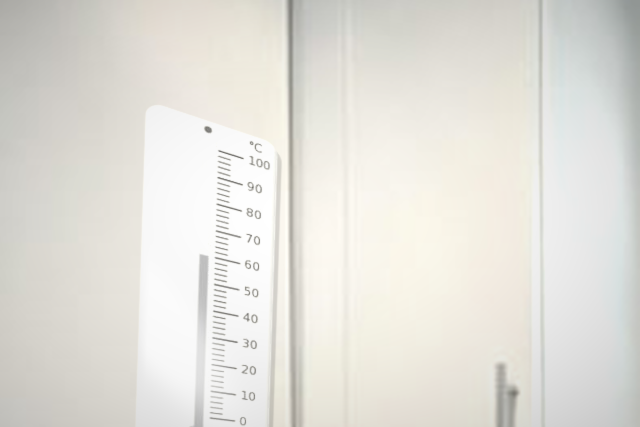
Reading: 60; °C
